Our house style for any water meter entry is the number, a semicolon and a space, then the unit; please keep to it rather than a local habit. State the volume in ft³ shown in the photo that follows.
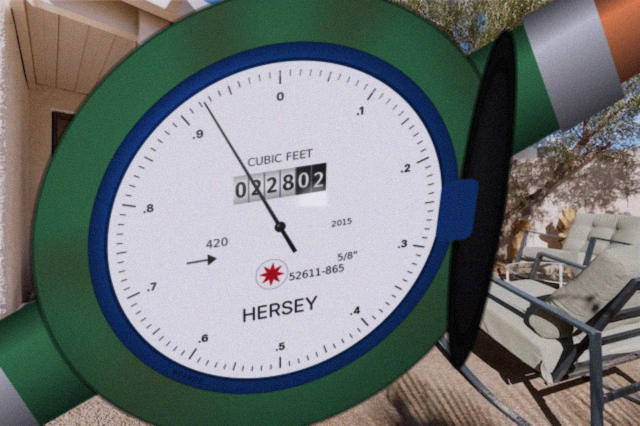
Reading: 22801.92; ft³
